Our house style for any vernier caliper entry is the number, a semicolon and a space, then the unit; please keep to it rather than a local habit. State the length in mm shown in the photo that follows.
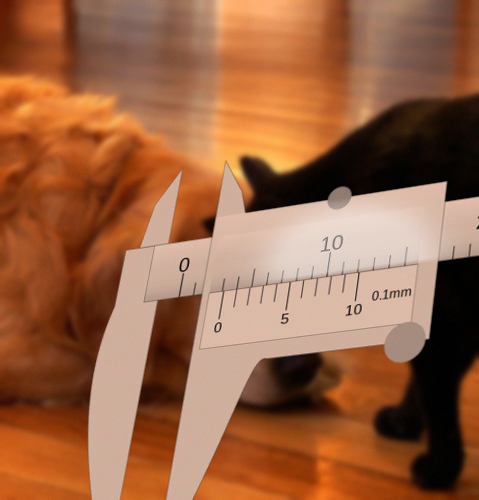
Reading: 3.1; mm
